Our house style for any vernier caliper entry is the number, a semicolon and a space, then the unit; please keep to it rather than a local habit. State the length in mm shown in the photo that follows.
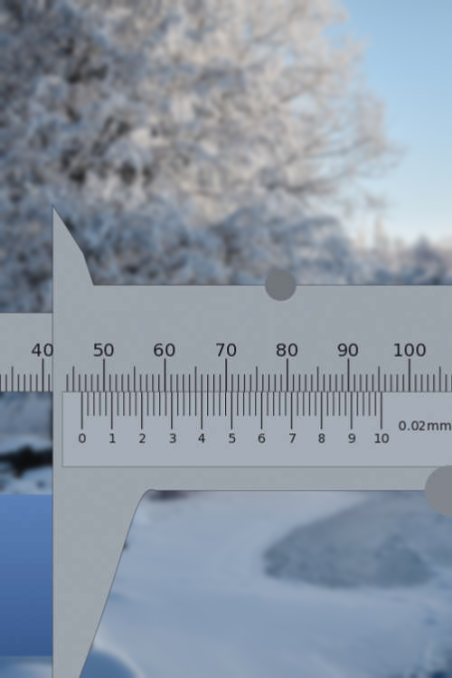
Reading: 46.4; mm
